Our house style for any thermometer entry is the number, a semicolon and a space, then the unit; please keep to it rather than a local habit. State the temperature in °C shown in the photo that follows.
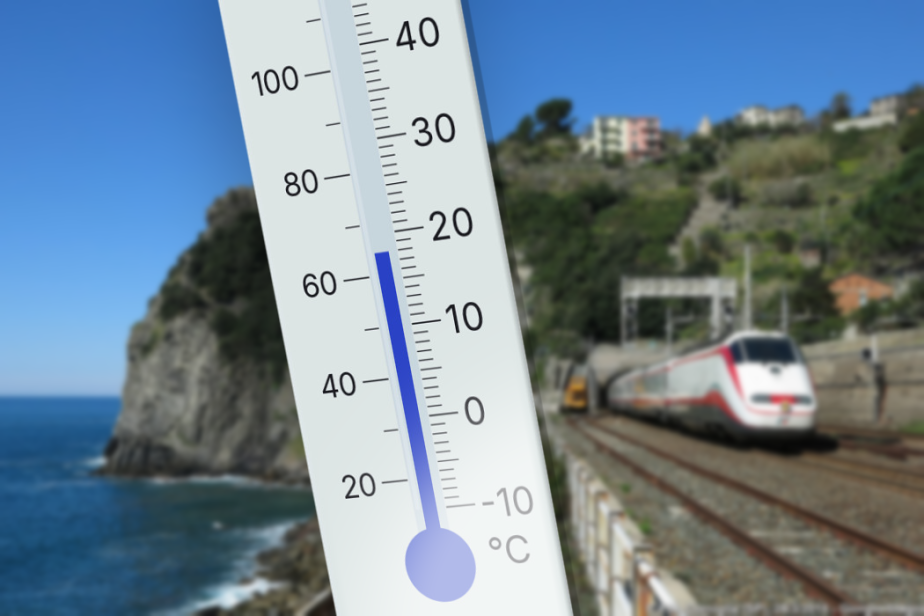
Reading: 18; °C
